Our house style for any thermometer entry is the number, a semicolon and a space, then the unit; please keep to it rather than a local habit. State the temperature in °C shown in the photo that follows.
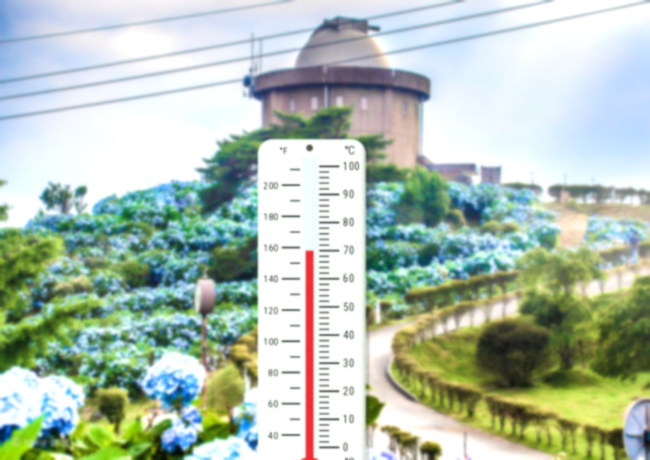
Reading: 70; °C
